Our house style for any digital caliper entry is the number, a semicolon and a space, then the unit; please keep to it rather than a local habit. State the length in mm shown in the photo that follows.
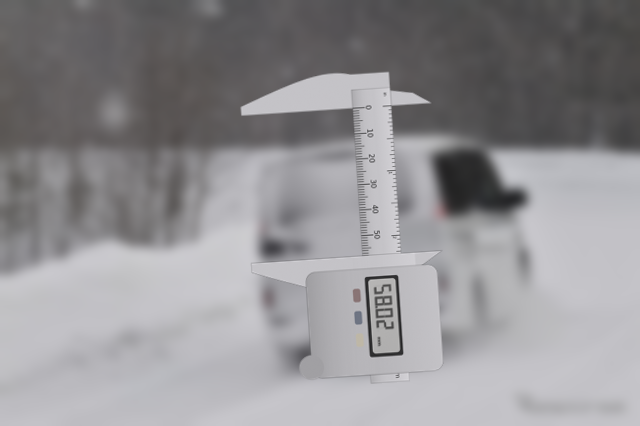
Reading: 58.02; mm
